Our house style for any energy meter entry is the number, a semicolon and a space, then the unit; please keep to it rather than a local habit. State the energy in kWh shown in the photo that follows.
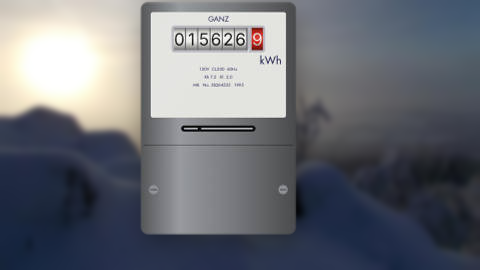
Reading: 15626.9; kWh
